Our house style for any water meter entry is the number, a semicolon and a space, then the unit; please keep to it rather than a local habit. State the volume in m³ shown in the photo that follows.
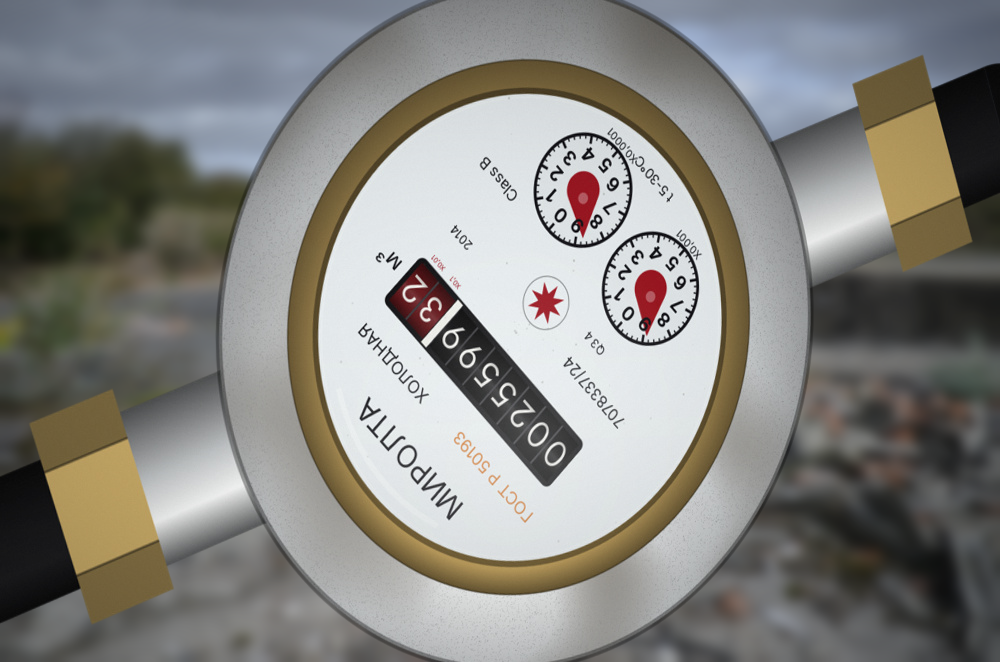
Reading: 25599.3288; m³
